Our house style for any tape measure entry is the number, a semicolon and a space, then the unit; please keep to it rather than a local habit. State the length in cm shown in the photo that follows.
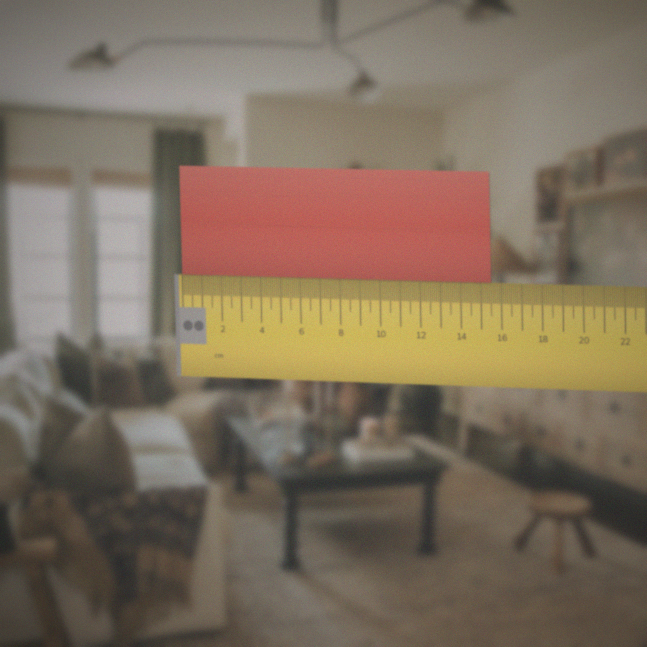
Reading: 15.5; cm
